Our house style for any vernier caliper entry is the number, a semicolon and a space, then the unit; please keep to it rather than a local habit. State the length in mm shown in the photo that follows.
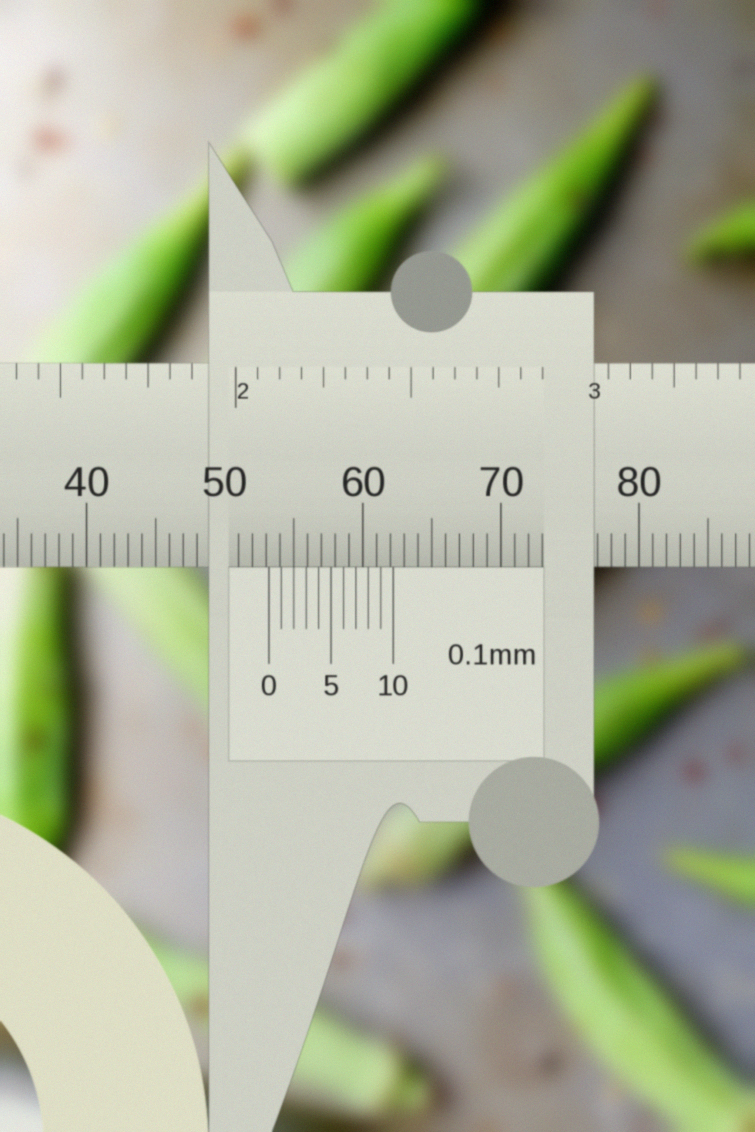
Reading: 53.2; mm
